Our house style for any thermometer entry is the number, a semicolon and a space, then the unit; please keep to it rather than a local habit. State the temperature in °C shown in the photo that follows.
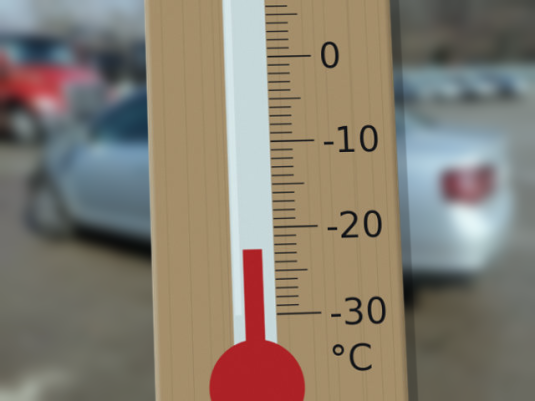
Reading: -22.5; °C
